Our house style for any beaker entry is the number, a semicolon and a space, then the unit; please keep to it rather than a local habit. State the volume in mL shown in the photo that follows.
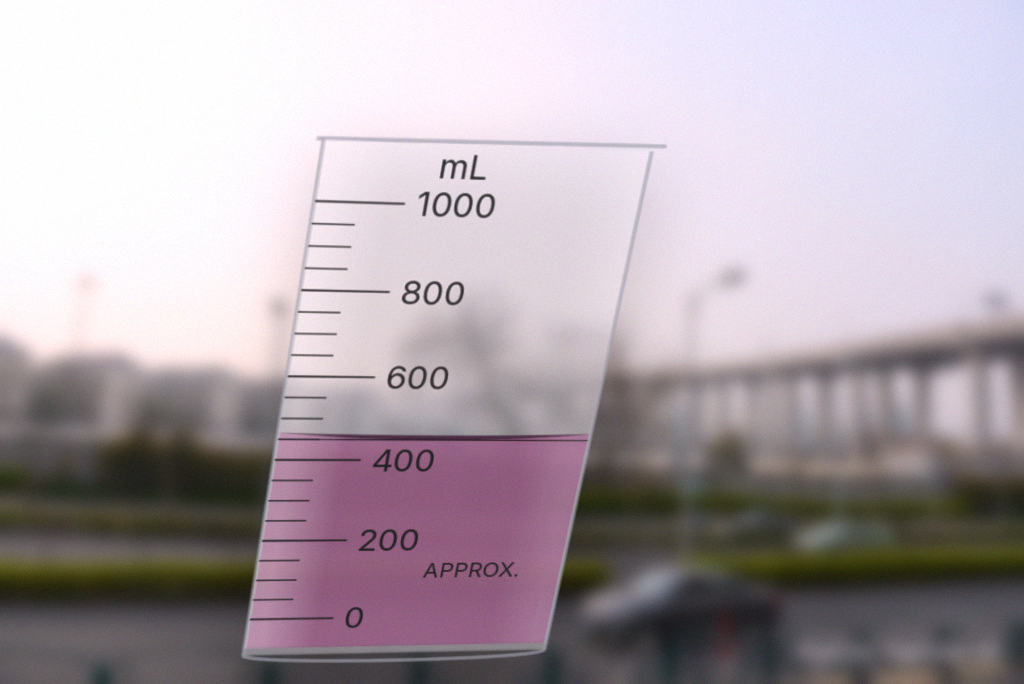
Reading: 450; mL
